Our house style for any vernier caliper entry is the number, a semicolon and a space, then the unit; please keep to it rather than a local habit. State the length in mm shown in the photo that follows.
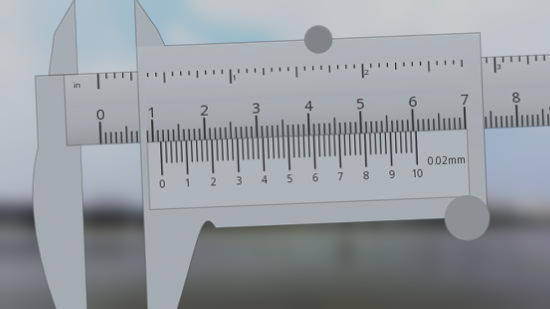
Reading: 11.5; mm
